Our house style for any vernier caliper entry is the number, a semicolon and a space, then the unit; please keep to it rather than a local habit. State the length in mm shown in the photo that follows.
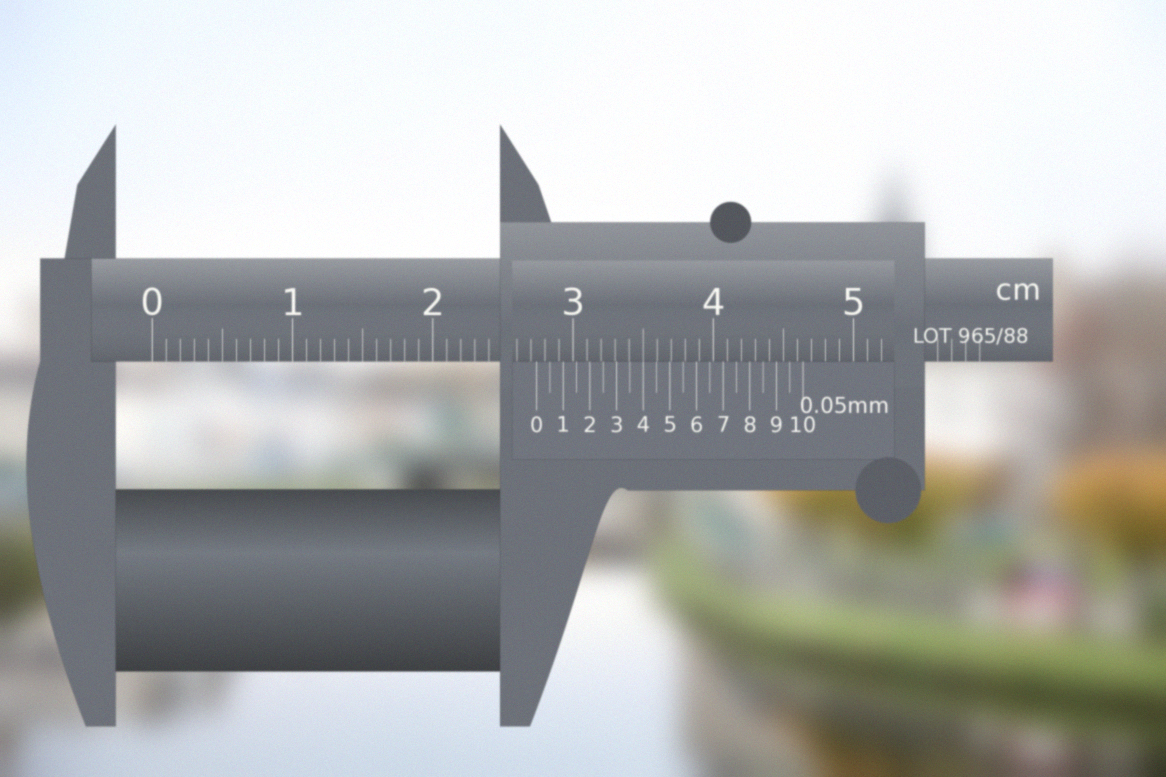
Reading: 27.4; mm
